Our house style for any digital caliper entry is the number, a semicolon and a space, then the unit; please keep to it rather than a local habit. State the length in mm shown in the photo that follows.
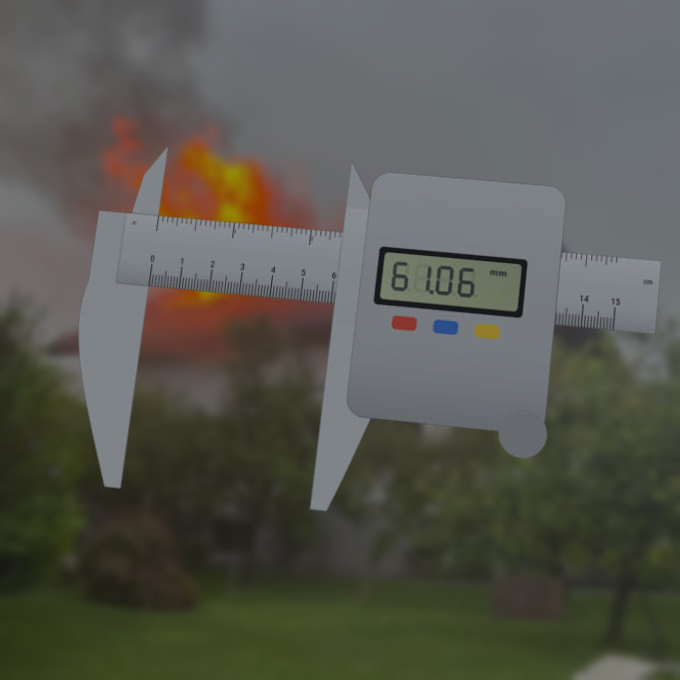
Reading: 61.06; mm
